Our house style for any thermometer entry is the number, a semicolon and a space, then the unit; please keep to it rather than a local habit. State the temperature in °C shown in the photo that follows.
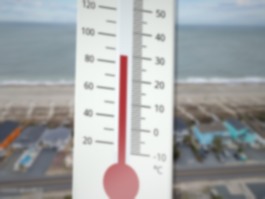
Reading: 30; °C
